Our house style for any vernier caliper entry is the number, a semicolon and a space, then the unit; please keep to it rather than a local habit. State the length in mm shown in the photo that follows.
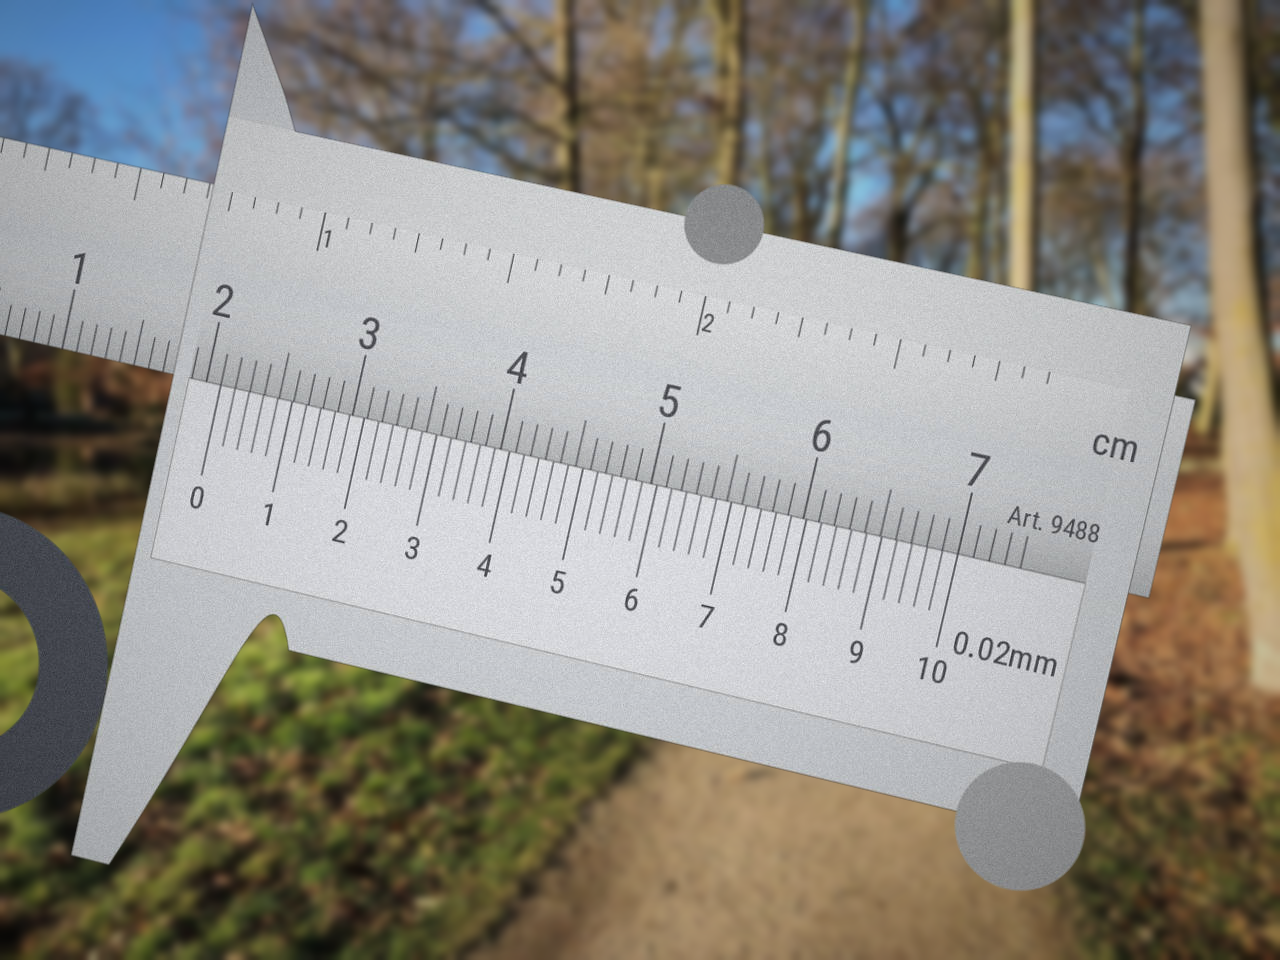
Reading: 21.0; mm
